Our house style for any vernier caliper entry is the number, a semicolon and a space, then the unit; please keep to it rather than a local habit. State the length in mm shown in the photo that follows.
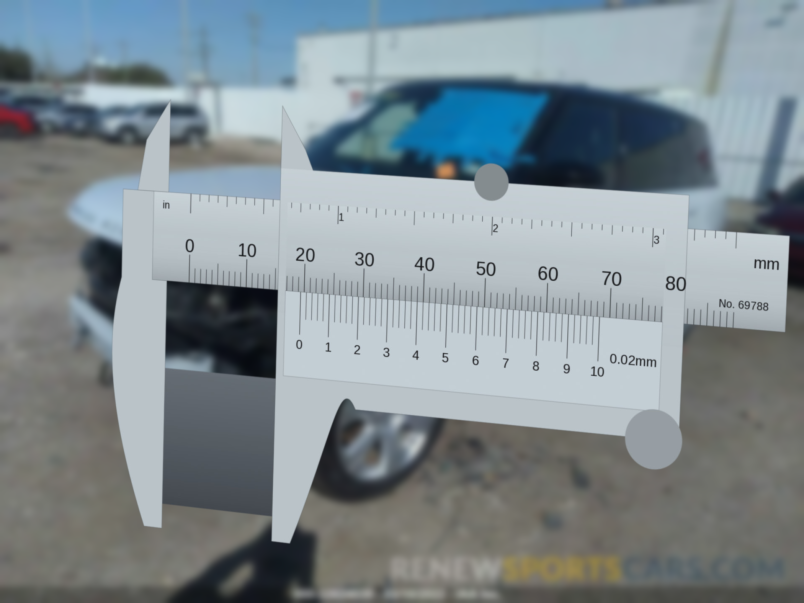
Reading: 19.4; mm
